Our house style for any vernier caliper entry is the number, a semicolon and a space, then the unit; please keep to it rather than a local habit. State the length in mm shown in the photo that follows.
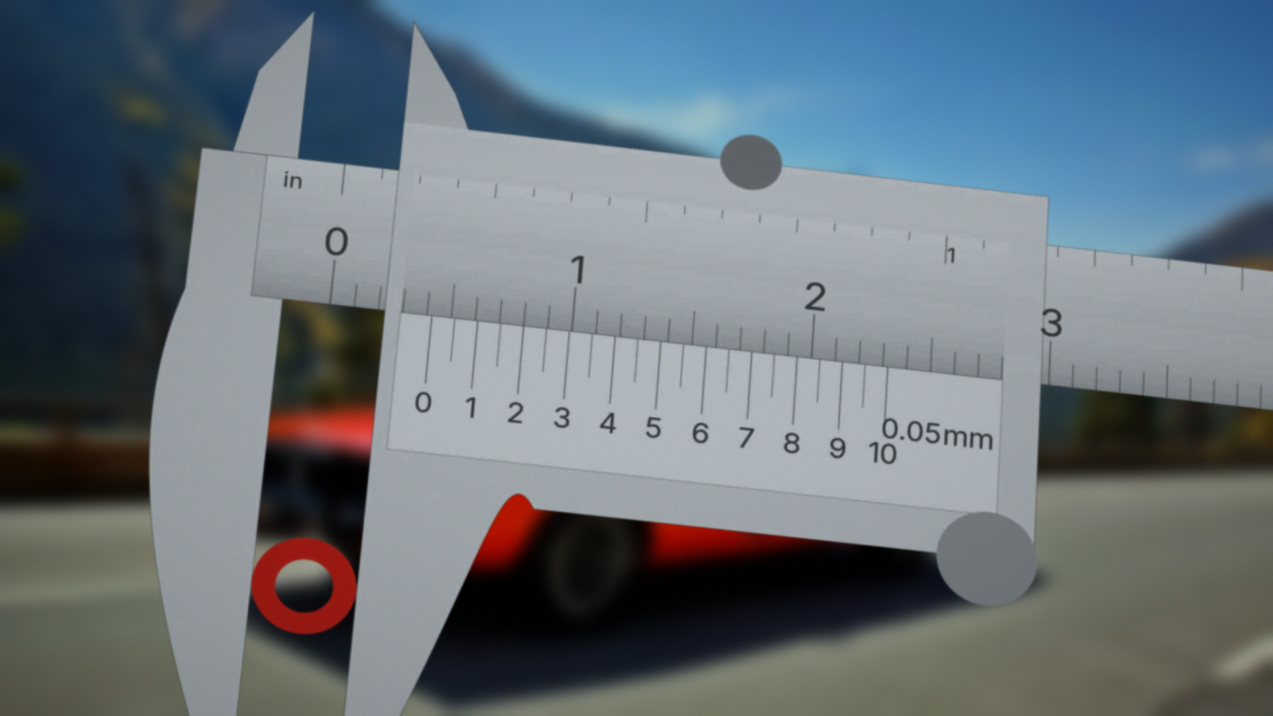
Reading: 4.2; mm
